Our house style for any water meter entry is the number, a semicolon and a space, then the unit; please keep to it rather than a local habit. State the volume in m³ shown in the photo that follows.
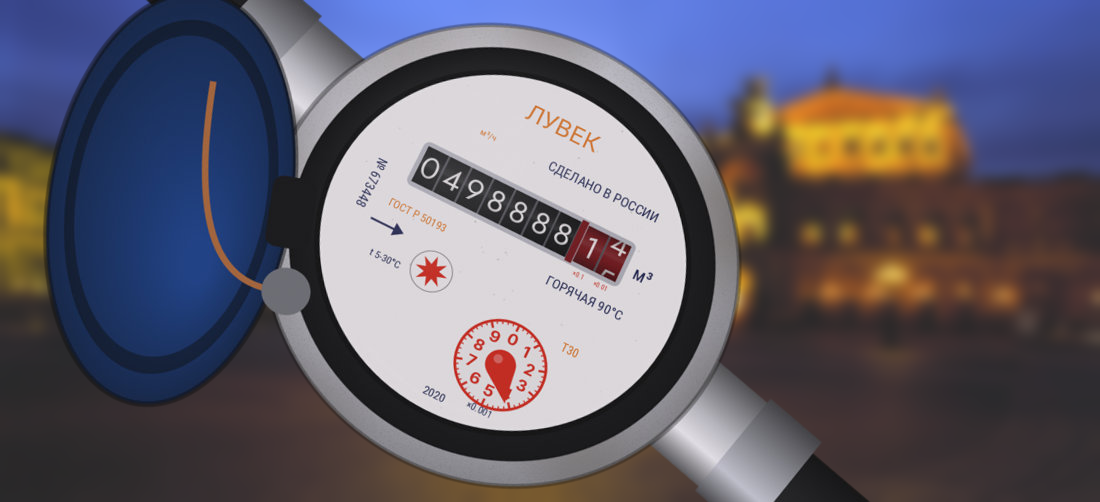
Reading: 498888.144; m³
